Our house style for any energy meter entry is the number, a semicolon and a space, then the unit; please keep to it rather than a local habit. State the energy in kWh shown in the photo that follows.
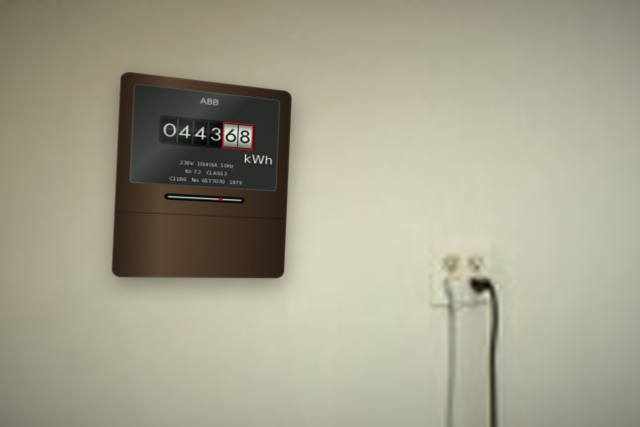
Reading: 443.68; kWh
